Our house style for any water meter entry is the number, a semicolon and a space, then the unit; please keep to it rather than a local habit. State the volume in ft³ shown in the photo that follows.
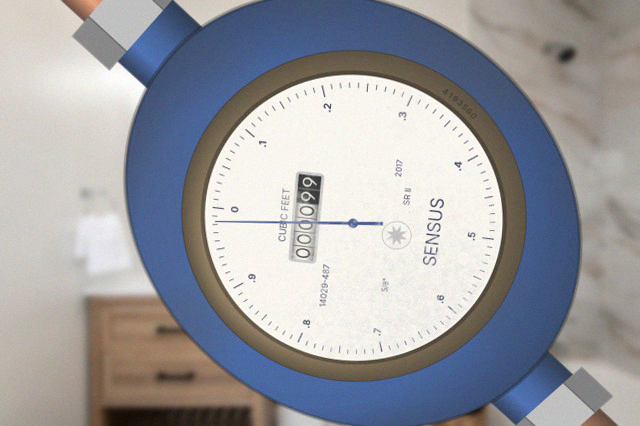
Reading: 98.98; ft³
